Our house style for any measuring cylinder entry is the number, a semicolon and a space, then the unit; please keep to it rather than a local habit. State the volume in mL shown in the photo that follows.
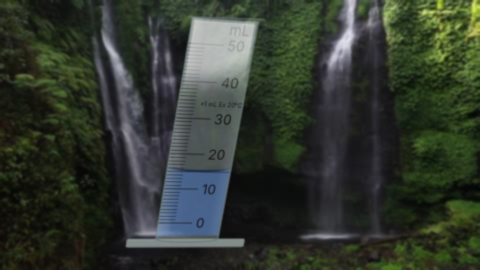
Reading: 15; mL
